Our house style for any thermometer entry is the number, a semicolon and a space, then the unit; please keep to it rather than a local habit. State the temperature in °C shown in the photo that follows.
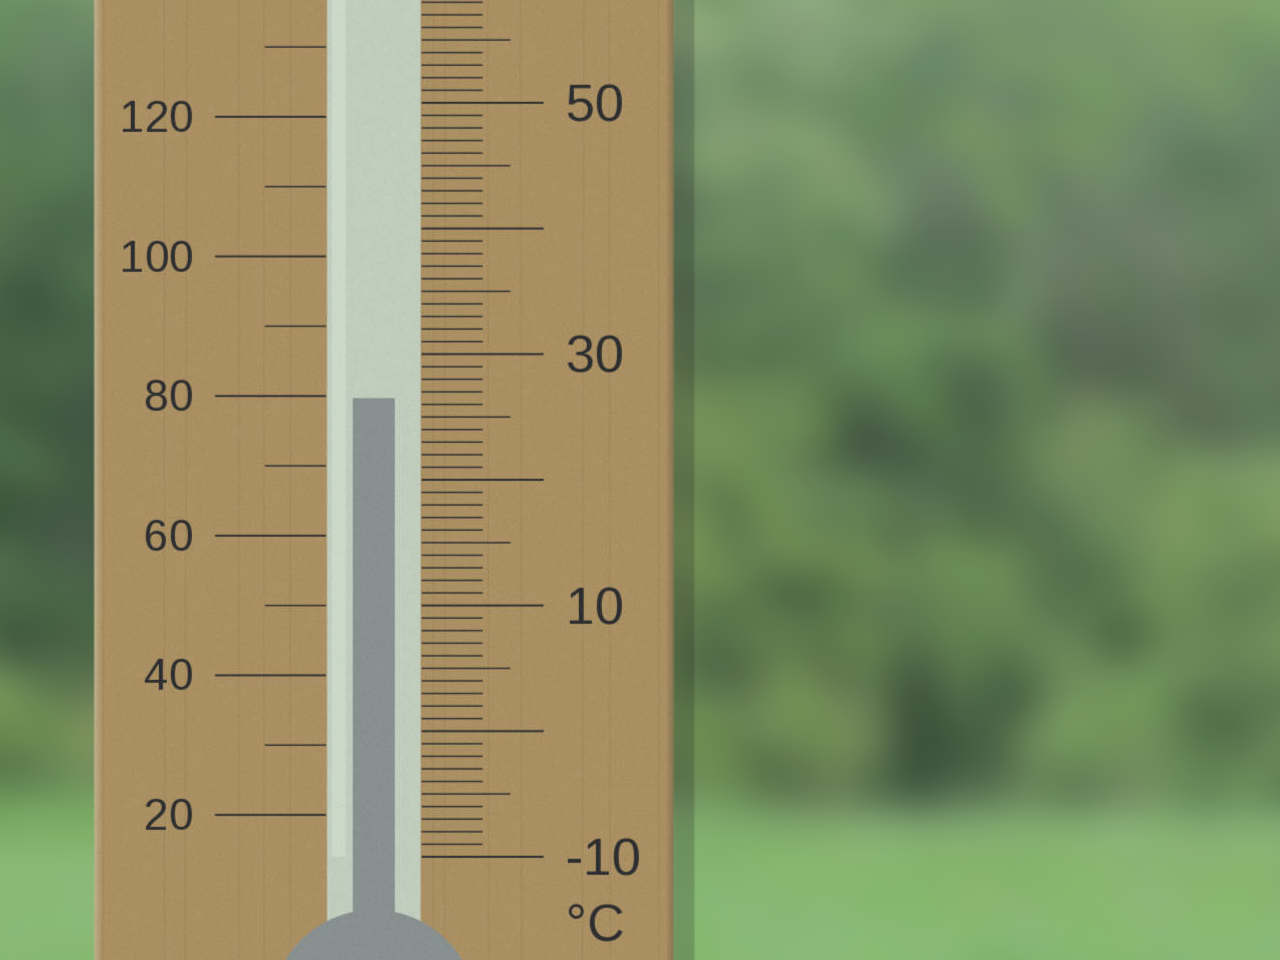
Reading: 26.5; °C
